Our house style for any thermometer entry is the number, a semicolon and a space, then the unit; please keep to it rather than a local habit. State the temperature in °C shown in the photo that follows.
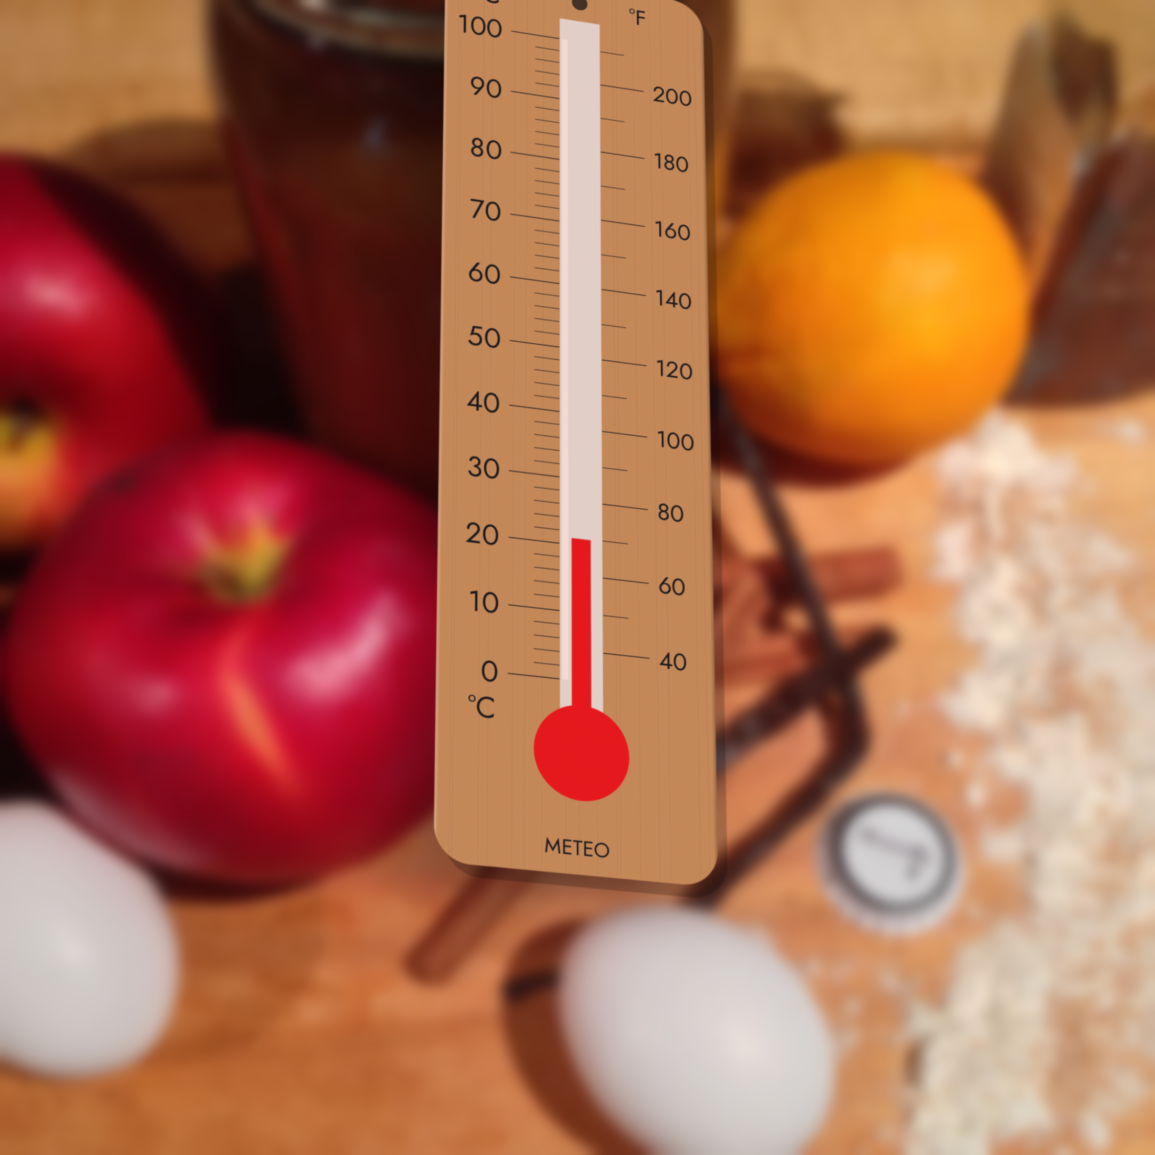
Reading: 21; °C
